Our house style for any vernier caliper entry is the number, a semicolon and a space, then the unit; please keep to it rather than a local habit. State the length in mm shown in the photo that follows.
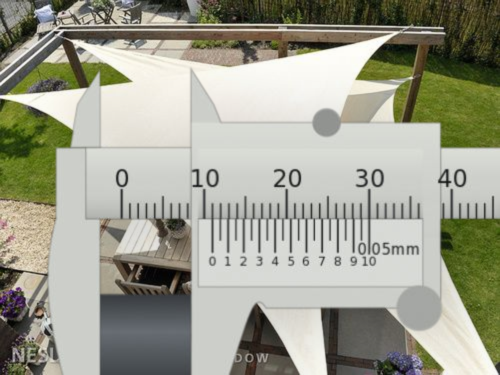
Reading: 11.0; mm
